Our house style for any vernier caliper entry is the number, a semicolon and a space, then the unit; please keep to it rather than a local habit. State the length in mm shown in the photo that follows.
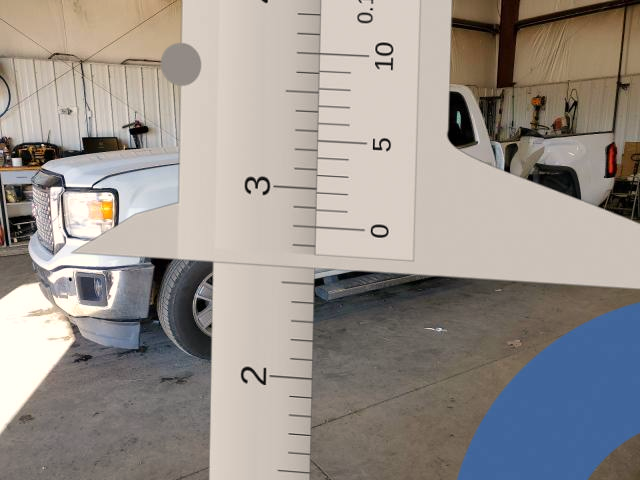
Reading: 28.0; mm
